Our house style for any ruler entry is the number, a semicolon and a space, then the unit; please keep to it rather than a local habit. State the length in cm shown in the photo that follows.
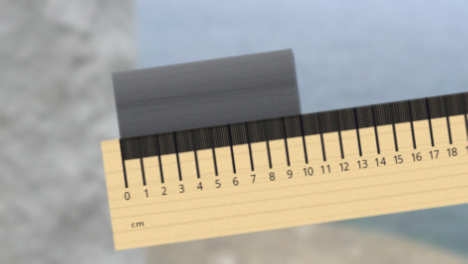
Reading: 10; cm
